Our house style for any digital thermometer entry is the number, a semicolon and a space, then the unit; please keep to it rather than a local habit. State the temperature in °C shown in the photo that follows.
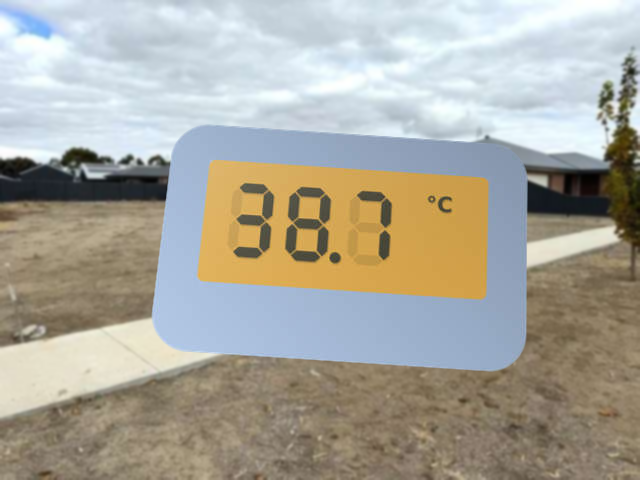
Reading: 38.7; °C
